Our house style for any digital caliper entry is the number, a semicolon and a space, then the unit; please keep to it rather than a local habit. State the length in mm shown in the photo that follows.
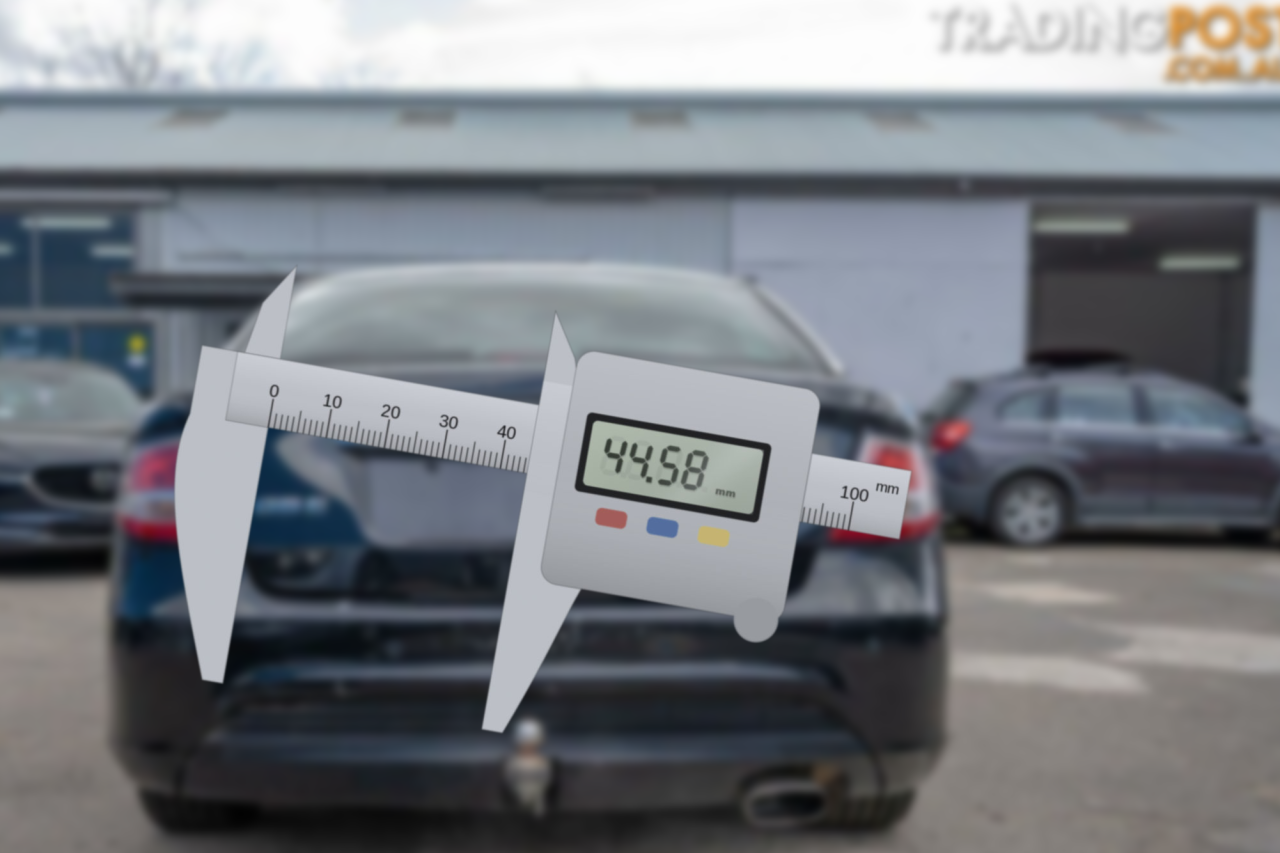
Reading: 44.58; mm
